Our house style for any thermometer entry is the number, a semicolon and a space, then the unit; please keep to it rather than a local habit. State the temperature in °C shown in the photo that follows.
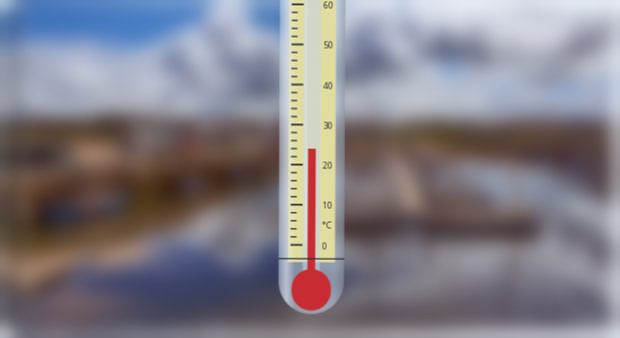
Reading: 24; °C
